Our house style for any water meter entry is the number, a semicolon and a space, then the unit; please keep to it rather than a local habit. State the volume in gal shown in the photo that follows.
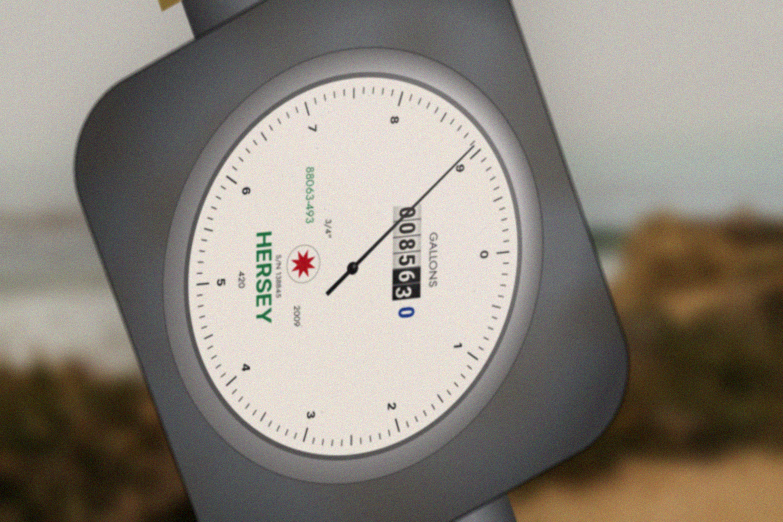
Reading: 85628.9; gal
